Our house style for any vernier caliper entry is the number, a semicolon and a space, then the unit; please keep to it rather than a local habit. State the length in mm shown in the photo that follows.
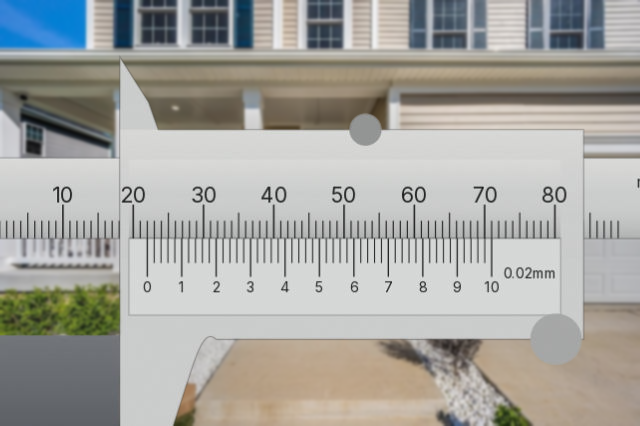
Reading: 22.0; mm
